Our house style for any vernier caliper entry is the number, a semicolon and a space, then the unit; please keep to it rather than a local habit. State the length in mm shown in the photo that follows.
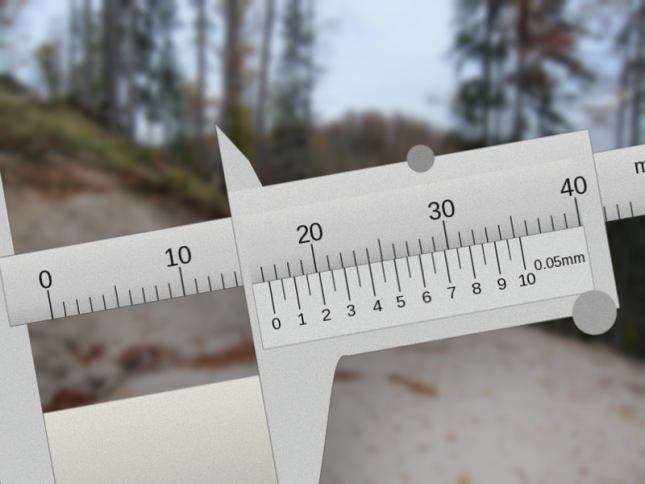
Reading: 16.4; mm
